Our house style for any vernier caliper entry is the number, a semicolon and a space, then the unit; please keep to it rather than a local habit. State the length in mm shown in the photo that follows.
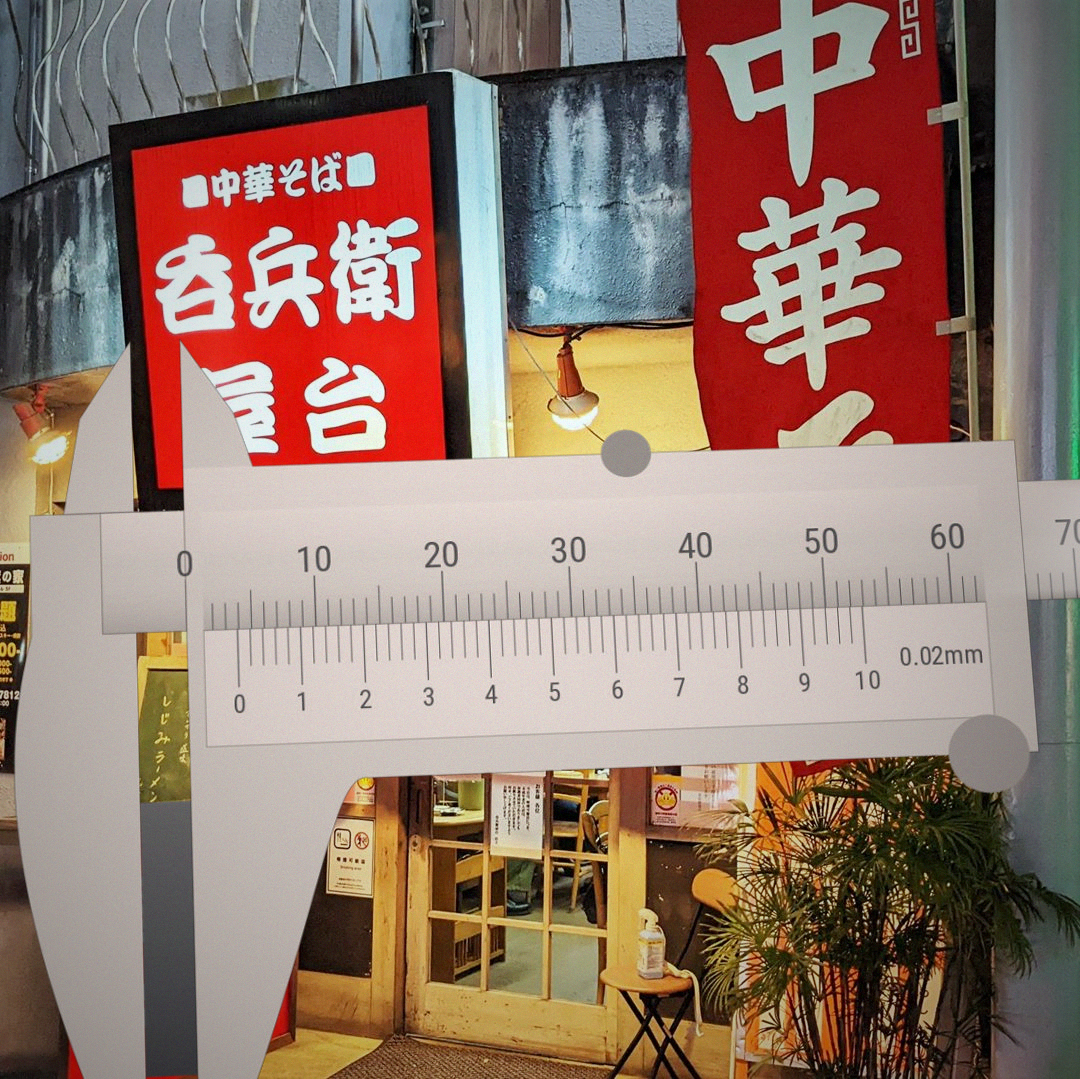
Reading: 3.9; mm
